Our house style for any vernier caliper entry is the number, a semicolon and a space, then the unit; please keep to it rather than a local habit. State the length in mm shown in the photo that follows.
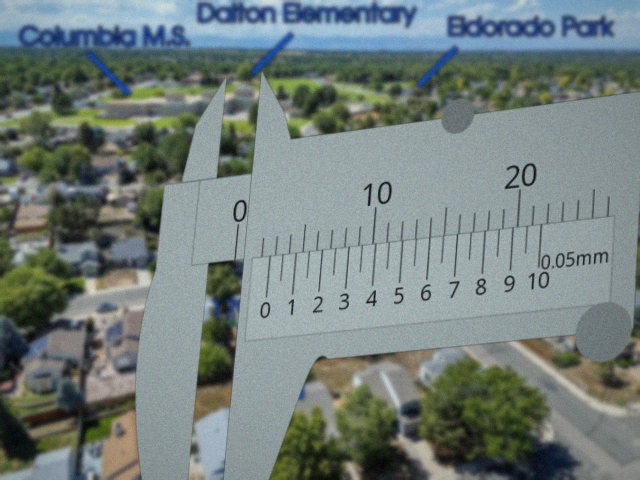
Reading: 2.6; mm
